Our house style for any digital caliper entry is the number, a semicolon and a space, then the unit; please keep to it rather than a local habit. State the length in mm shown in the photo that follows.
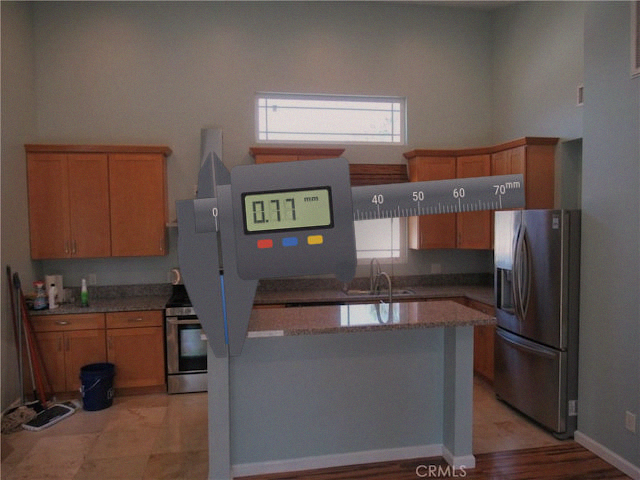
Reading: 0.77; mm
